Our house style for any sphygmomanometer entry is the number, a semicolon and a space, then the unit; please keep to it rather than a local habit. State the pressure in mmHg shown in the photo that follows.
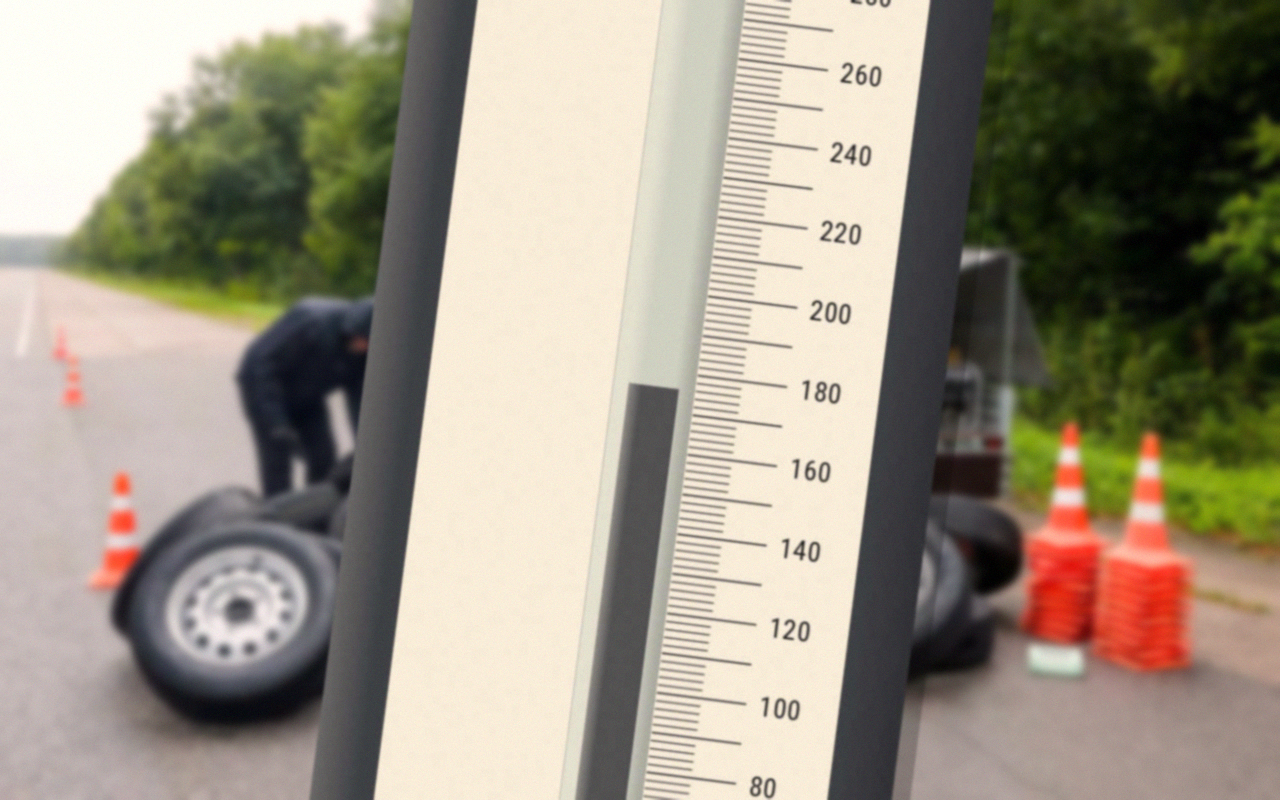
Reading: 176; mmHg
